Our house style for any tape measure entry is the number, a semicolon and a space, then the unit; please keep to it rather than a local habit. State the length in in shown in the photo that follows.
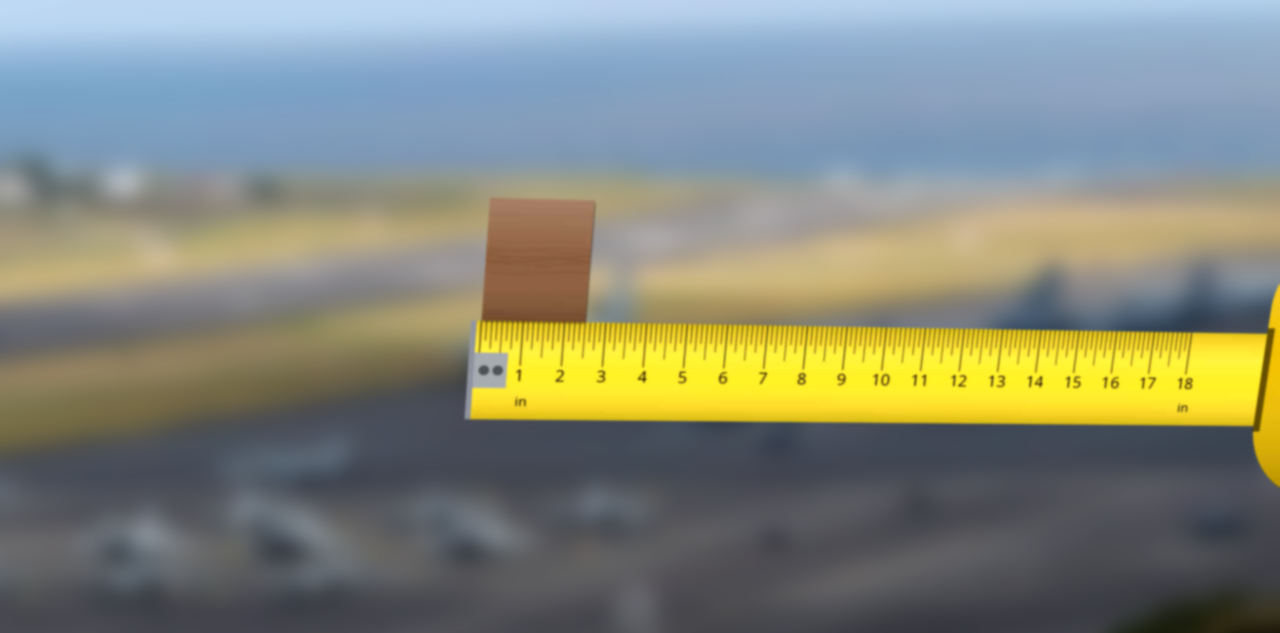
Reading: 2.5; in
